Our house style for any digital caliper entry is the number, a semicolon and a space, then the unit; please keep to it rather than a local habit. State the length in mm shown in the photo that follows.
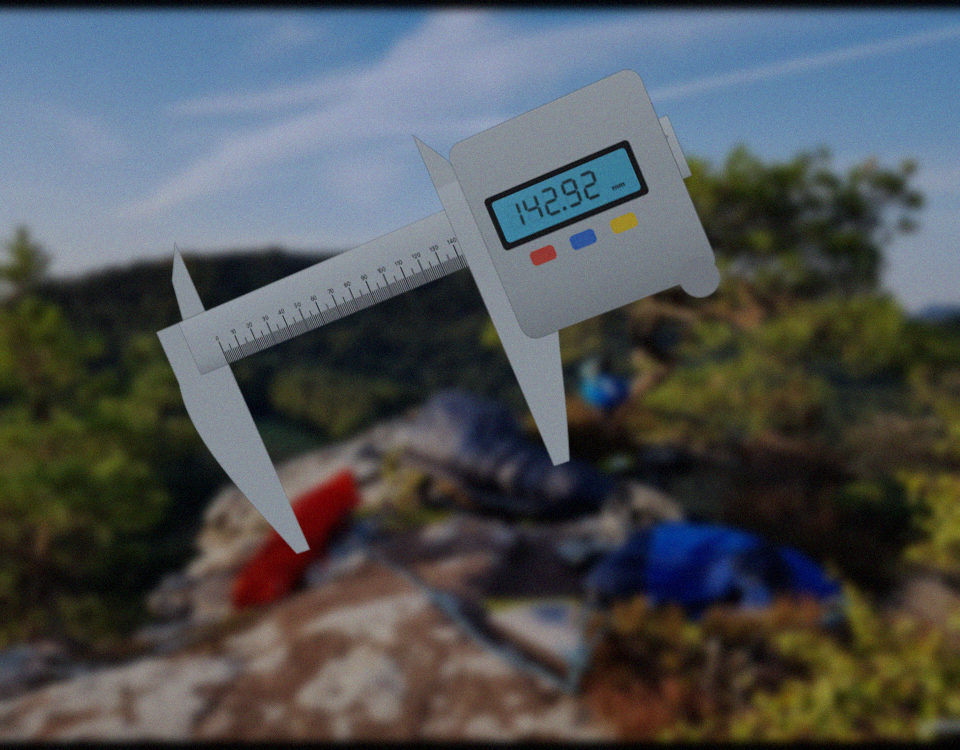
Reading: 142.92; mm
